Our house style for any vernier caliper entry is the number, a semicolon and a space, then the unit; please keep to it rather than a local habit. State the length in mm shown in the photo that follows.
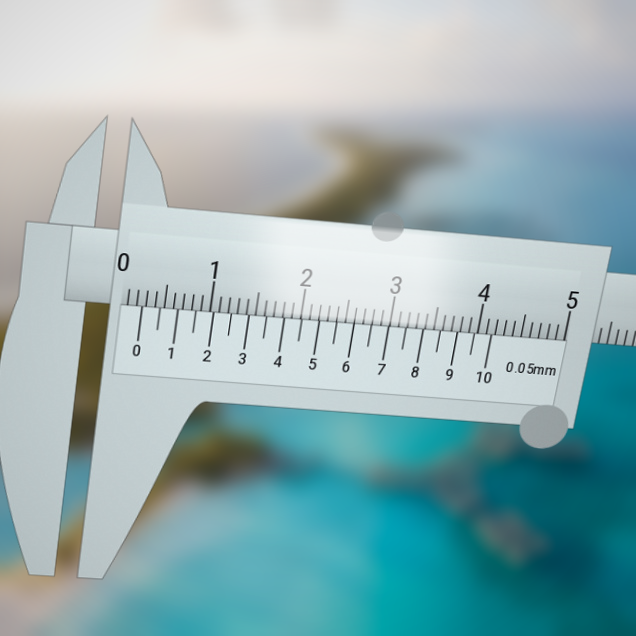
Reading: 2.6; mm
